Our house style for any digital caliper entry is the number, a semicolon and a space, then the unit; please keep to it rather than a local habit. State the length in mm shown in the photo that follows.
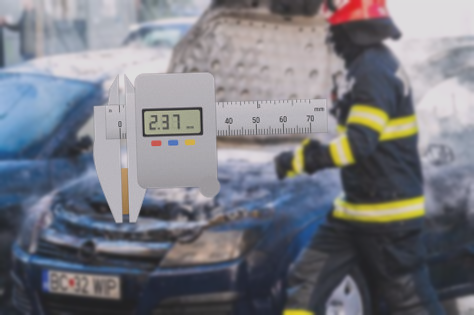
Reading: 2.37; mm
